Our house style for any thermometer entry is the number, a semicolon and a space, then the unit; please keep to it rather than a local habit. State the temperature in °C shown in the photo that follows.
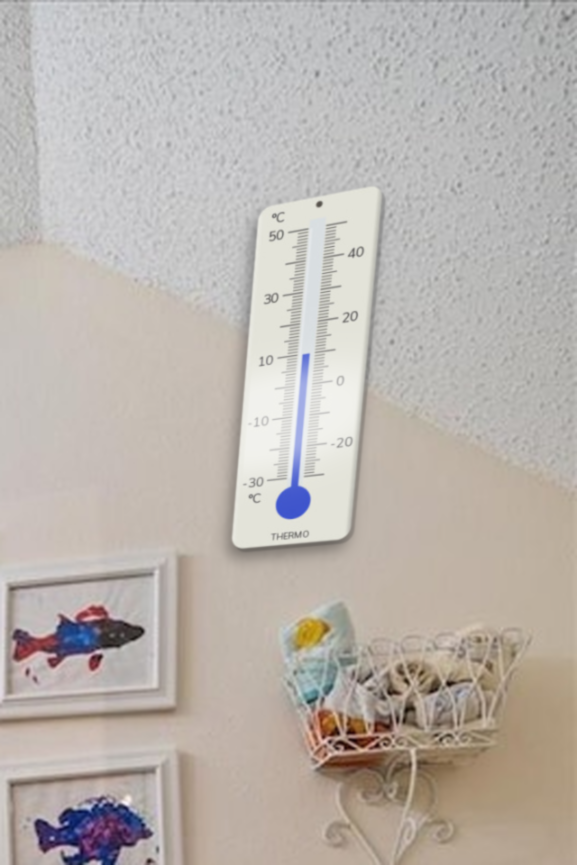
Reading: 10; °C
